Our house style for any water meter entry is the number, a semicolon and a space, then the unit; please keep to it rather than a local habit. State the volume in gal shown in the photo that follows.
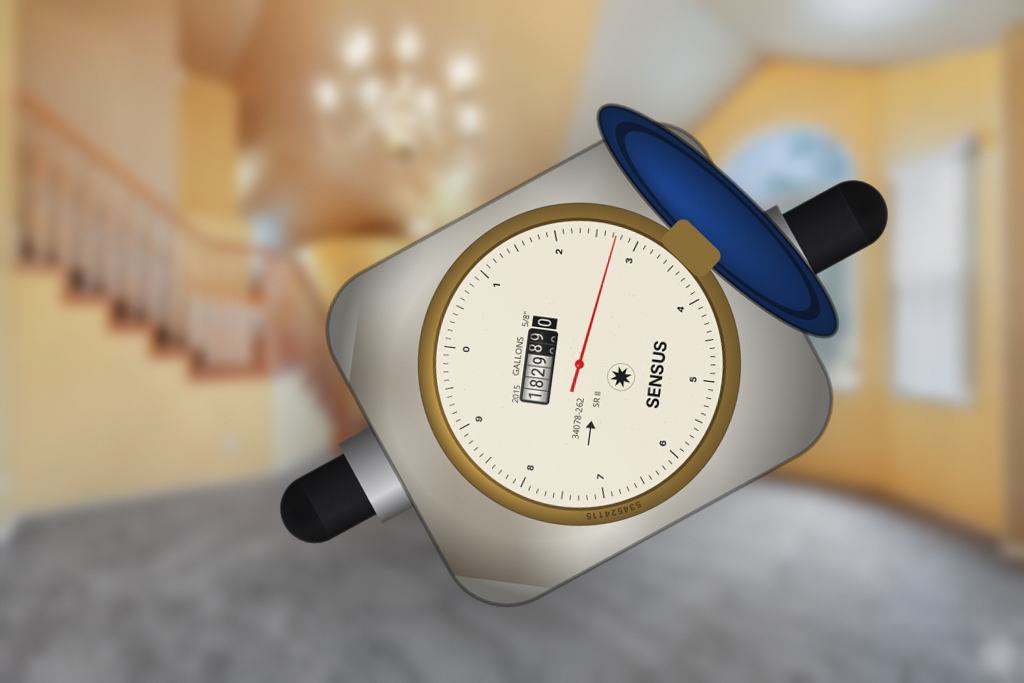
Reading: 1829892.7; gal
